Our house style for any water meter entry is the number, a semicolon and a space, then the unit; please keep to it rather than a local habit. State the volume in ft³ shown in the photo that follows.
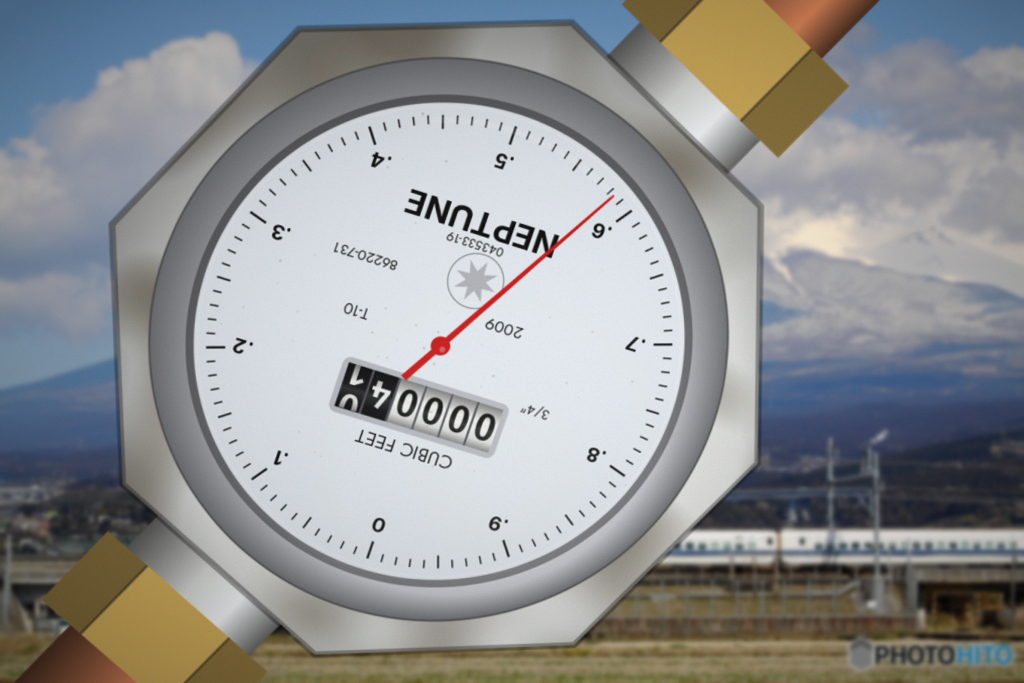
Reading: 40.58; ft³
